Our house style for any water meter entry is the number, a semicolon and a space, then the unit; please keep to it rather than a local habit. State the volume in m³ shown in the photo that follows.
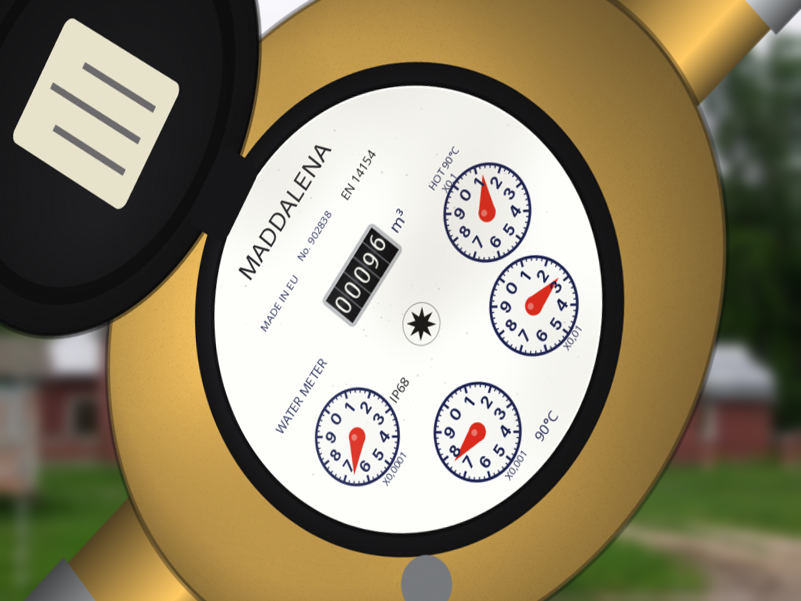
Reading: 96.1276; m³
